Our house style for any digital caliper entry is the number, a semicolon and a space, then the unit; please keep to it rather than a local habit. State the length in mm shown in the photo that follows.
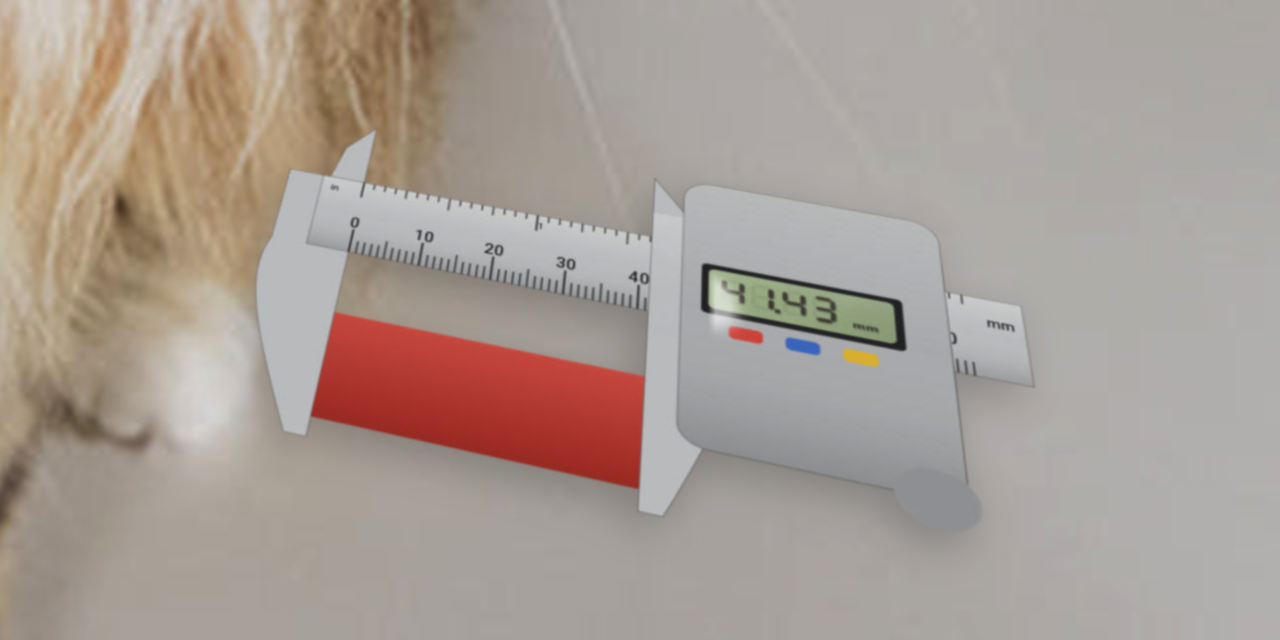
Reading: 41.43; mm
